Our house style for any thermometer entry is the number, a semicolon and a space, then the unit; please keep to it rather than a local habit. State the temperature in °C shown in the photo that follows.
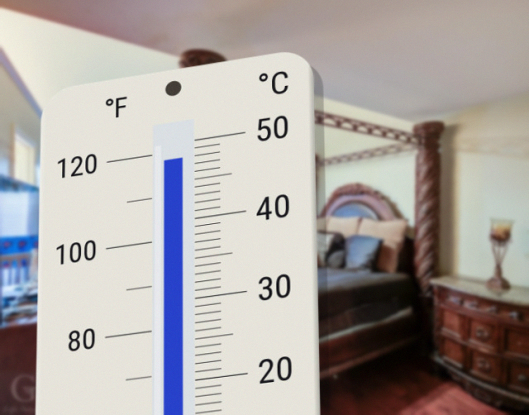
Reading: 48; °C
